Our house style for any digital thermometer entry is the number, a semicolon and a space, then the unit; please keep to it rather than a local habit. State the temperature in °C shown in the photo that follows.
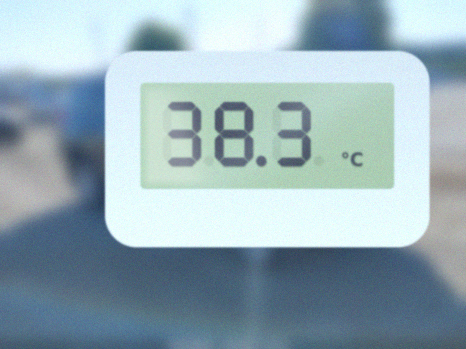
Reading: 38.3; °C
